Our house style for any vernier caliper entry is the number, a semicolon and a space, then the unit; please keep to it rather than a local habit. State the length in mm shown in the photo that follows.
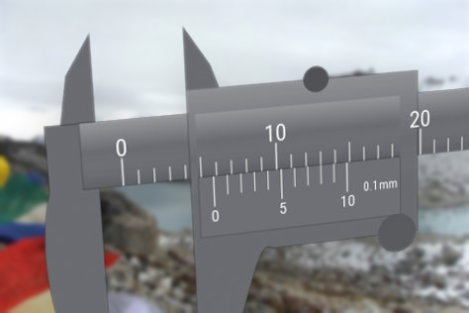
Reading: 5.8; mm
